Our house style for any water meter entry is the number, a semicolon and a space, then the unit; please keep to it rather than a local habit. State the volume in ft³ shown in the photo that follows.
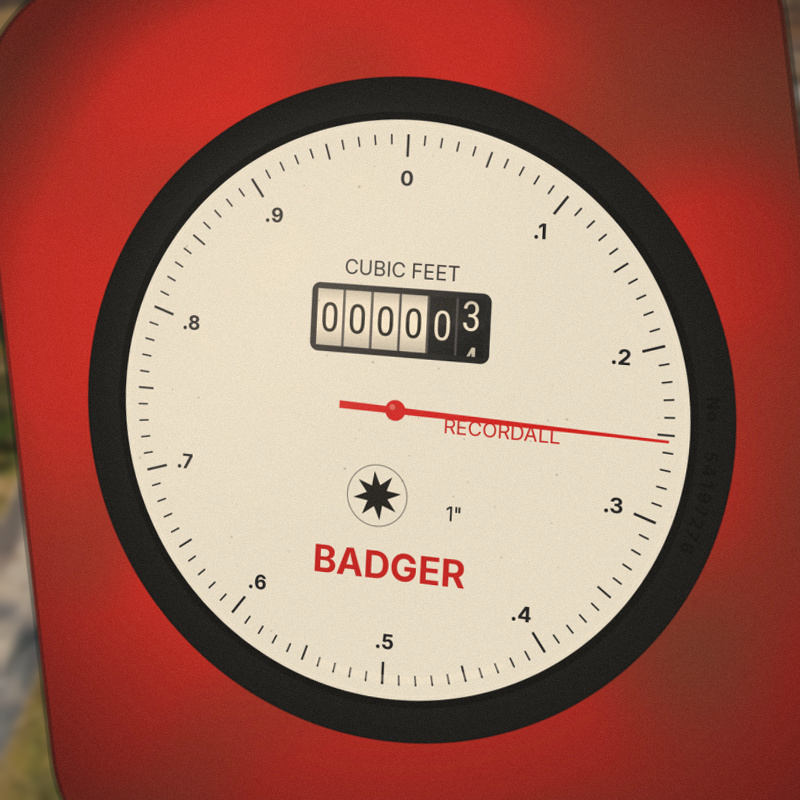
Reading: 3.25; ft³
